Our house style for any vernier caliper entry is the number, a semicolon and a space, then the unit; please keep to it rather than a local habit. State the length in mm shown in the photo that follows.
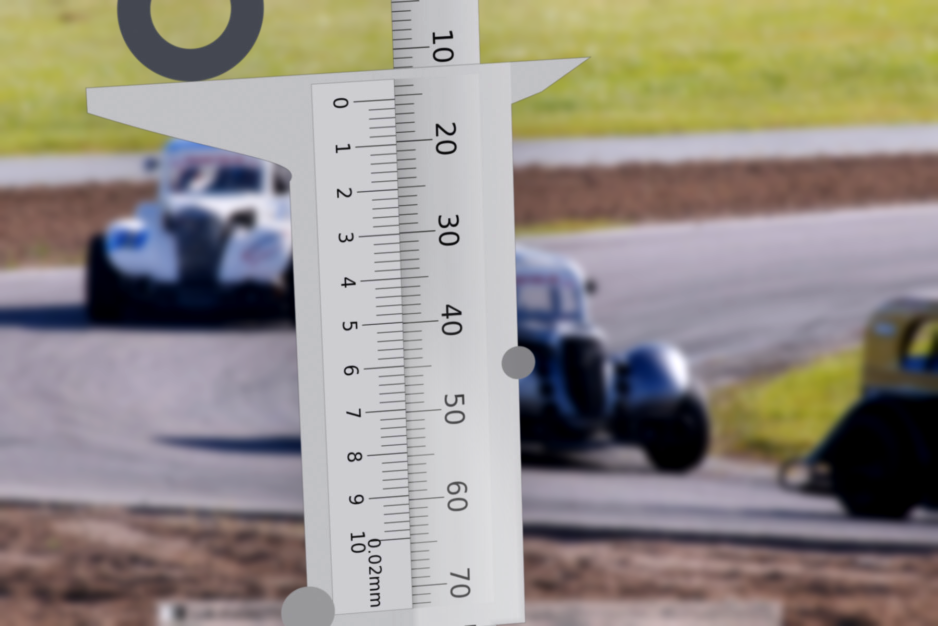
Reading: 15.4; mm
